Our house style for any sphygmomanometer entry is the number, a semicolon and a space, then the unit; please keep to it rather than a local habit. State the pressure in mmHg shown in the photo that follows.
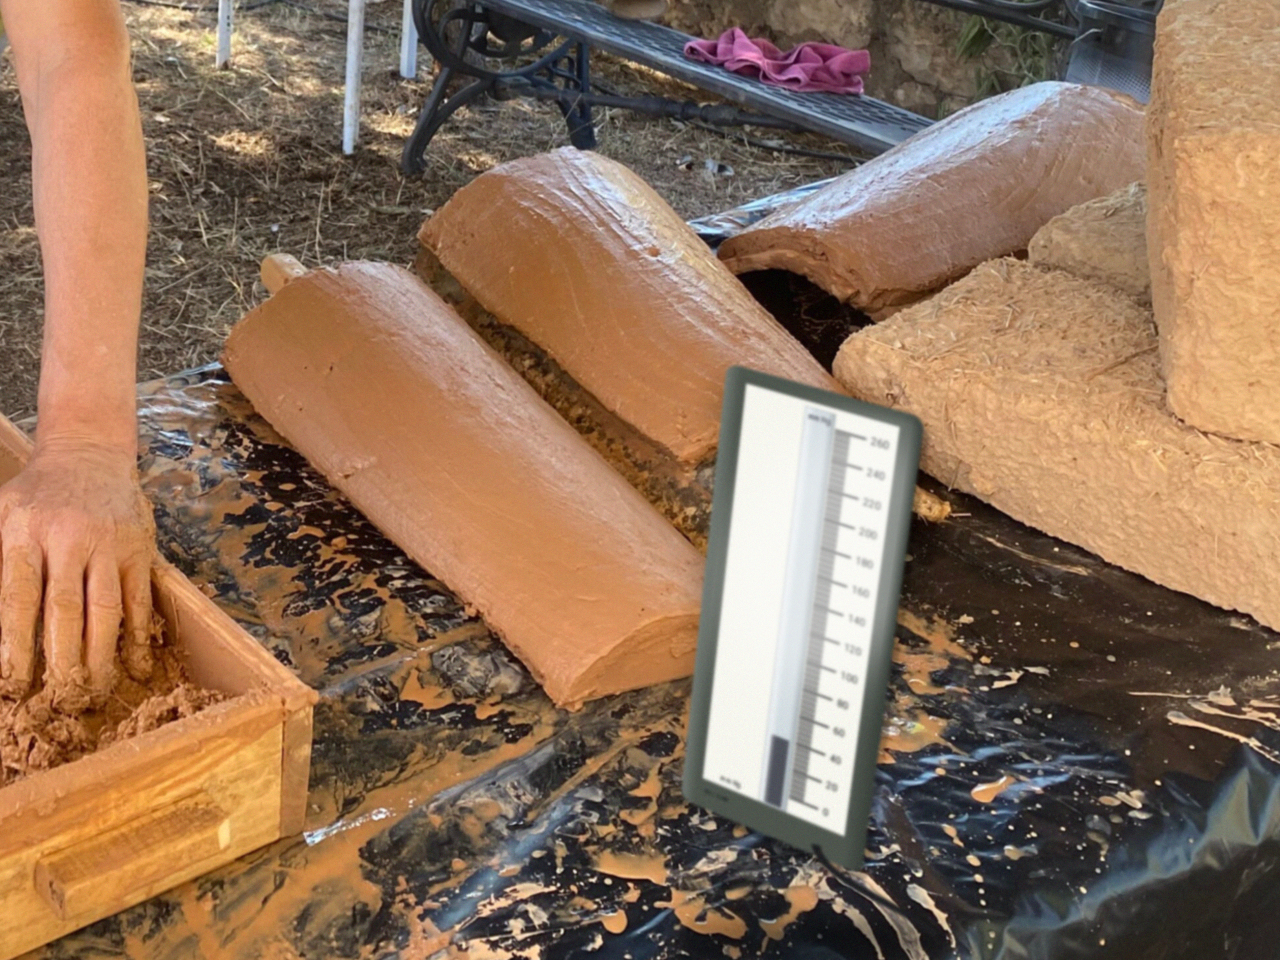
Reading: 40; mmHg
